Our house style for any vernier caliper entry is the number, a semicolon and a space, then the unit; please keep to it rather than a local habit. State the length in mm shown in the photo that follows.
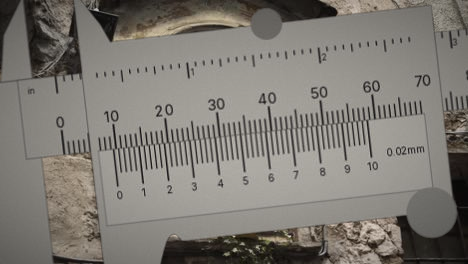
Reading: 9.5; mm
